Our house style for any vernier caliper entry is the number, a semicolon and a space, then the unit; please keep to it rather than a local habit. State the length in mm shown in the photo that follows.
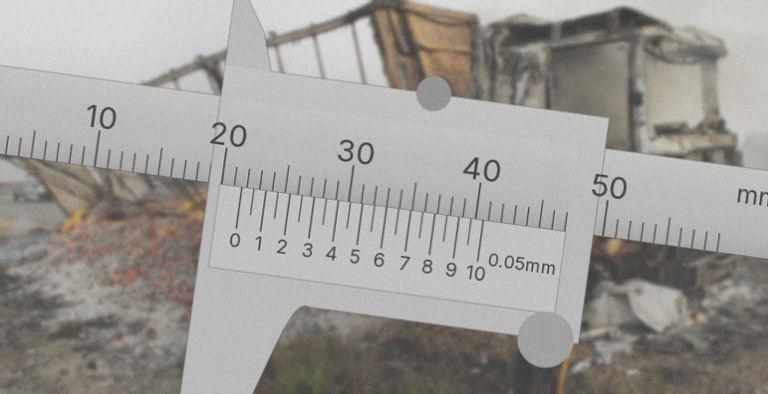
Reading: 21.6; mm
